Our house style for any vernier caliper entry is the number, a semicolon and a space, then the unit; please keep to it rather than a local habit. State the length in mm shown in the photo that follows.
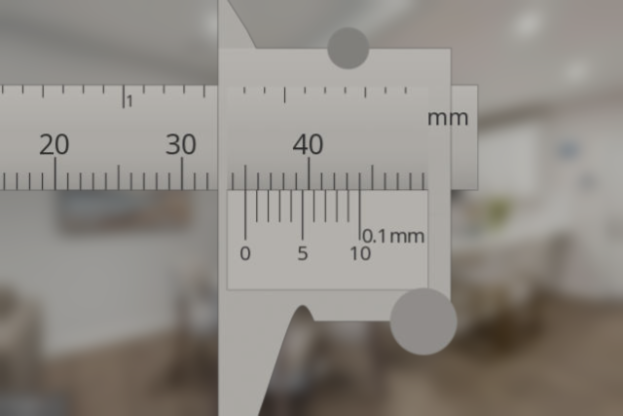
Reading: 35.0; mm
